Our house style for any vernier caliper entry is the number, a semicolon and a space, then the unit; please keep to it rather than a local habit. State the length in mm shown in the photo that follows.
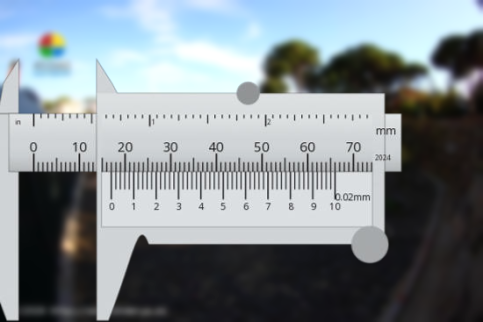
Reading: 17.0; mm
